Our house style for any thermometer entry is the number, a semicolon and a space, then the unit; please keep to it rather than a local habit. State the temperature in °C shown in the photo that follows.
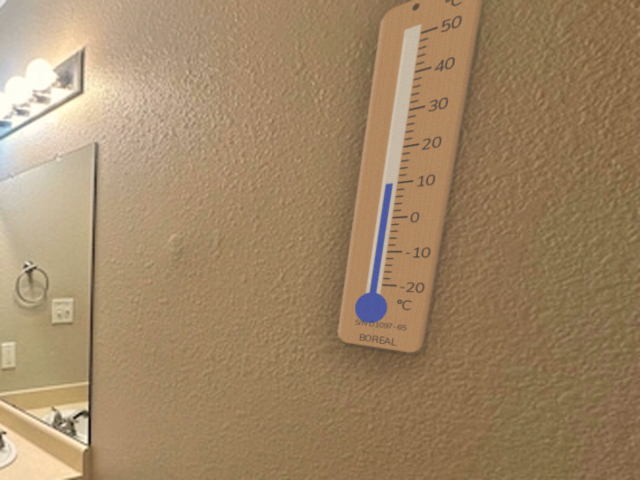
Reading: 10; °C
